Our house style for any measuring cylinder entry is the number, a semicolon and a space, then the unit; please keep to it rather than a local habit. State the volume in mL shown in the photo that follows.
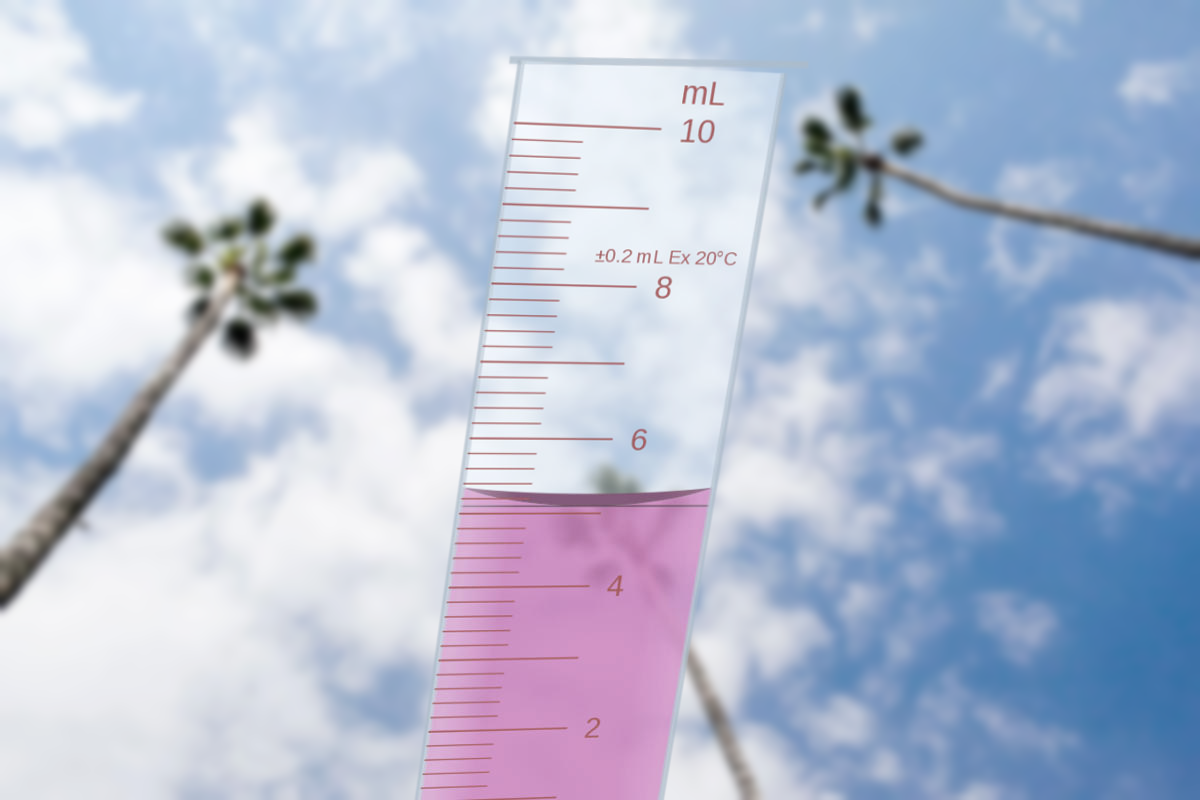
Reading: 5.1; mL
